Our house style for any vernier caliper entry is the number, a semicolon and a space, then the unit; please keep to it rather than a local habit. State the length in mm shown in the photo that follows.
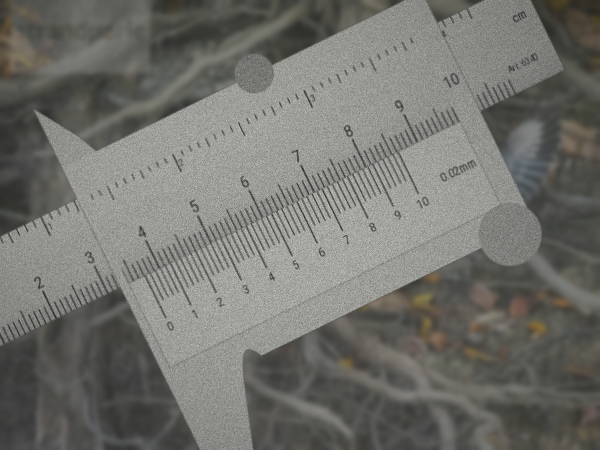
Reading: 37.2; mm
